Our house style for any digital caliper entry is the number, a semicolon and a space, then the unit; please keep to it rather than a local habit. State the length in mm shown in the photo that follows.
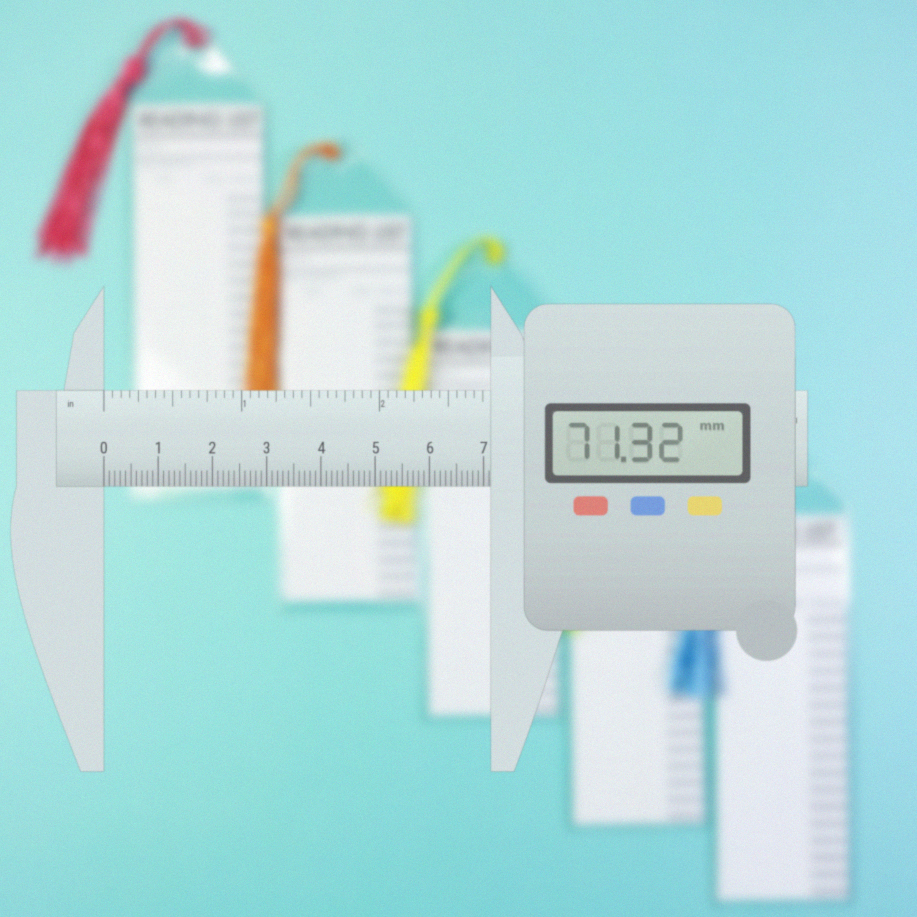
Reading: 71.32; mm
